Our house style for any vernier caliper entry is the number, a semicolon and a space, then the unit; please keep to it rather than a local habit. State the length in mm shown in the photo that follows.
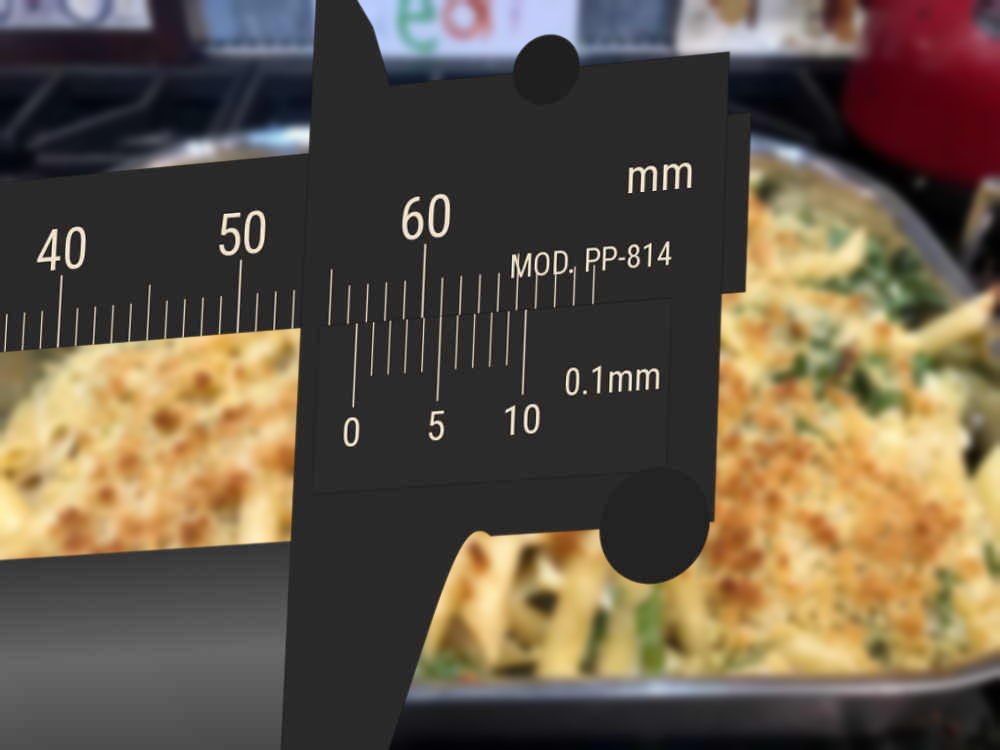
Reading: 56.5; mm
